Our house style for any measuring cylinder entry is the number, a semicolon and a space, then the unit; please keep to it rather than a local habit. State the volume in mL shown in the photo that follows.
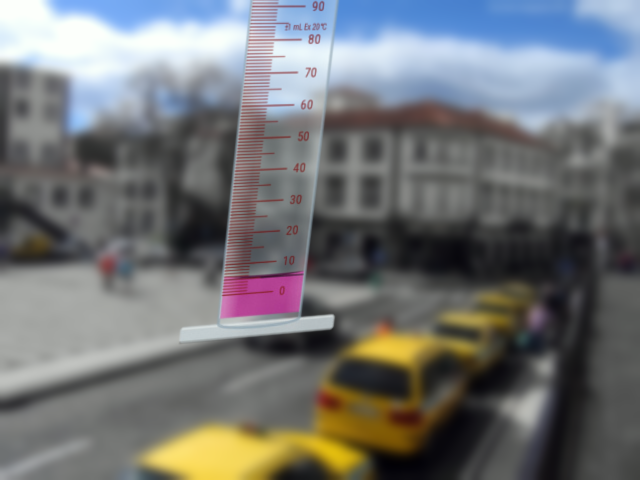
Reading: 5; mL
